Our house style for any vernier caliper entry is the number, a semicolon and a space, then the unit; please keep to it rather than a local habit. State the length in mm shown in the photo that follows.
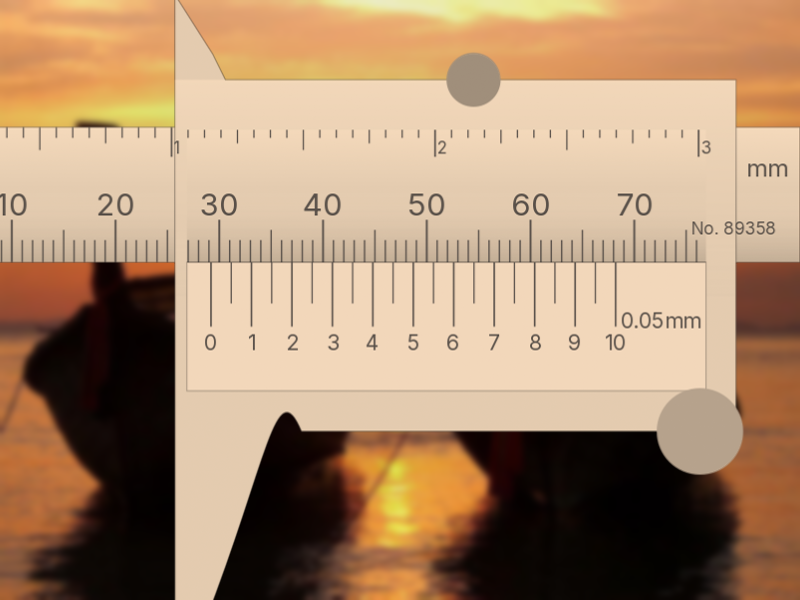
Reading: 29.2; mm
